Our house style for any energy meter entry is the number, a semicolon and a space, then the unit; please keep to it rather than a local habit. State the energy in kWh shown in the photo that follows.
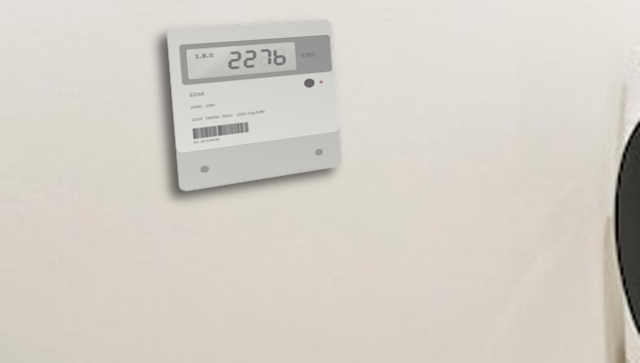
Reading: 2276; kWh
